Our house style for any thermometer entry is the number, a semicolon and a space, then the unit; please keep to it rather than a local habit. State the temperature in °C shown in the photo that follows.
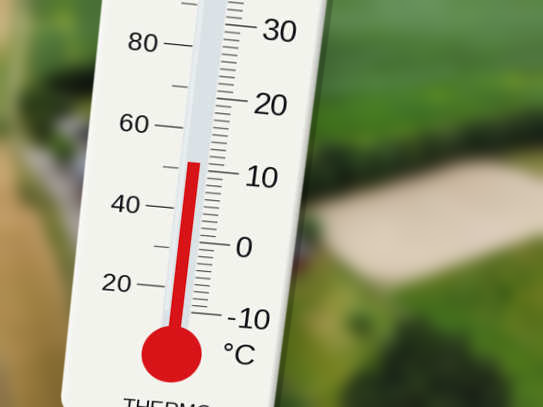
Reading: 11; °C
